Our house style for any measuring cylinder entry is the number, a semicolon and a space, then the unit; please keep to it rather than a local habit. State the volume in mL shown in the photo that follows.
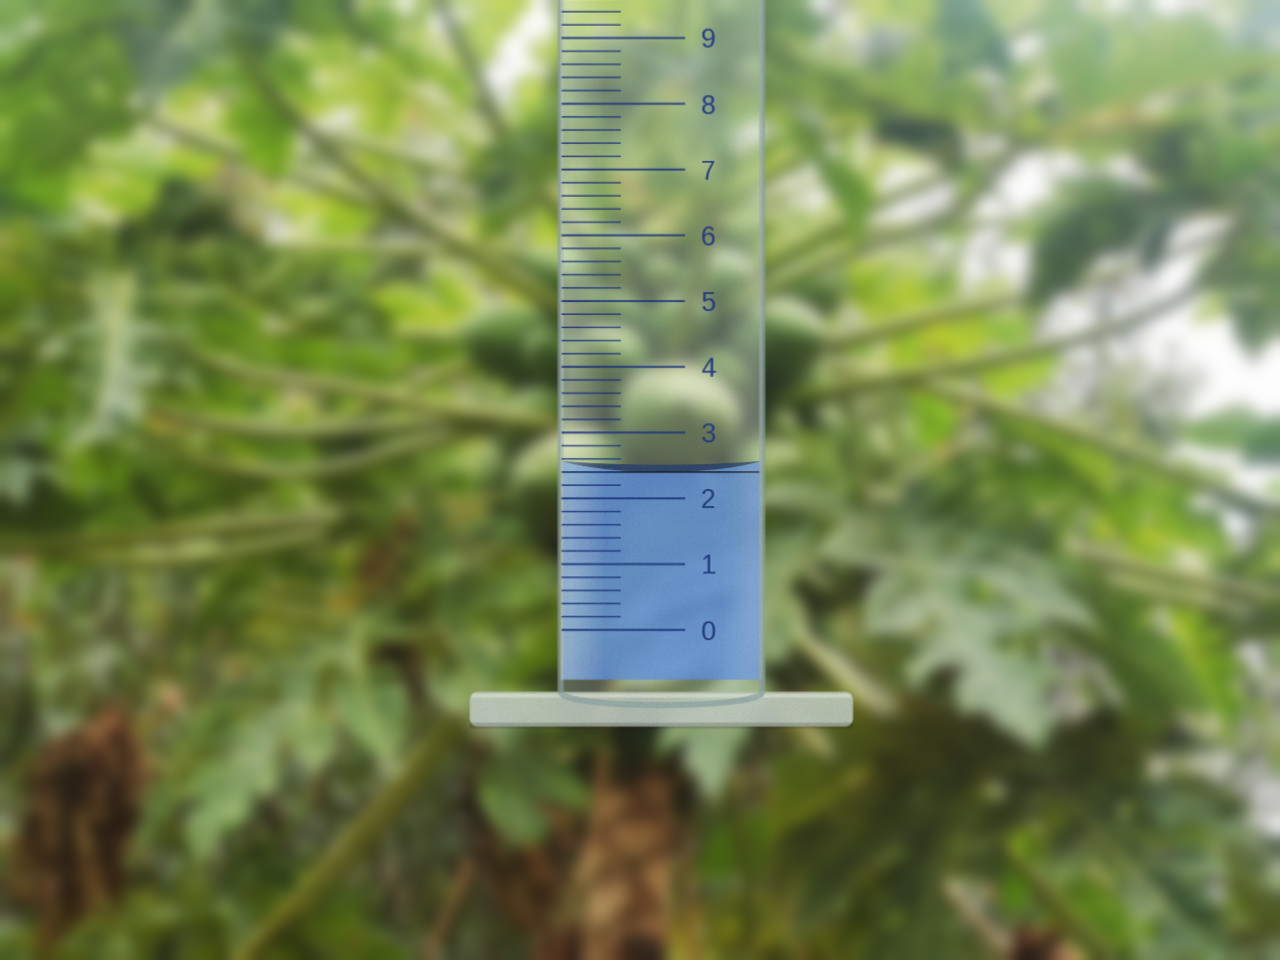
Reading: 2.4; mL
